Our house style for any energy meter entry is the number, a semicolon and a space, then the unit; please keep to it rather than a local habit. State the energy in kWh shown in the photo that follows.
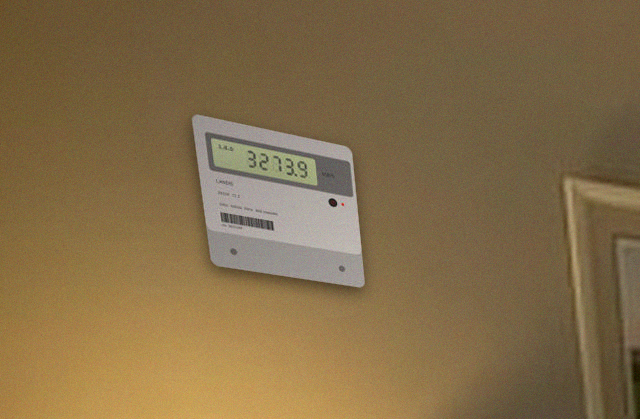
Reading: 3273.9; kWh
